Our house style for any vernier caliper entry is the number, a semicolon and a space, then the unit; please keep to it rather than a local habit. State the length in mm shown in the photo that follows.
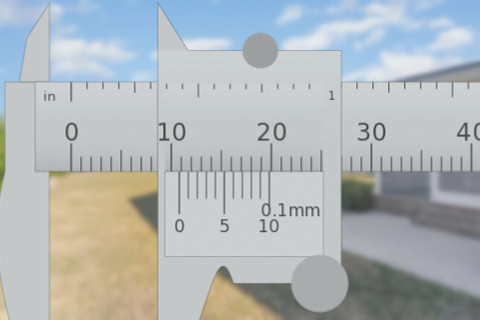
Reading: 10.8; mm
